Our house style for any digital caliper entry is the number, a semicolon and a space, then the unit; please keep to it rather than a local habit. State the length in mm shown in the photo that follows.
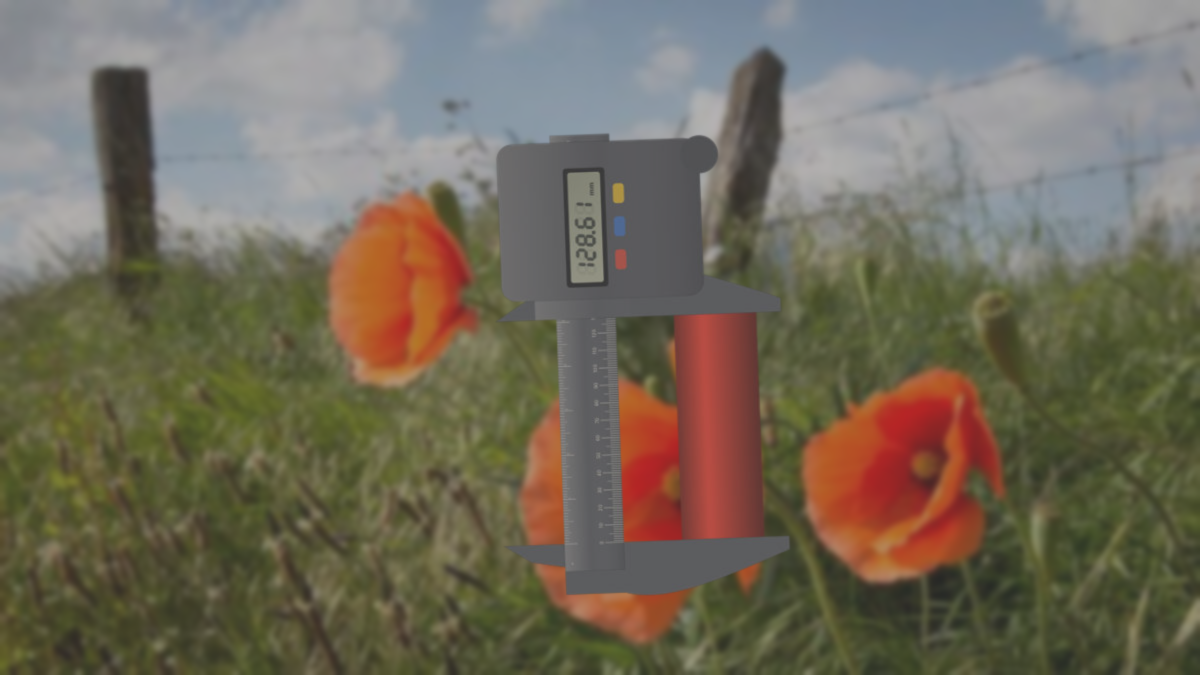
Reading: 128.61; mm
